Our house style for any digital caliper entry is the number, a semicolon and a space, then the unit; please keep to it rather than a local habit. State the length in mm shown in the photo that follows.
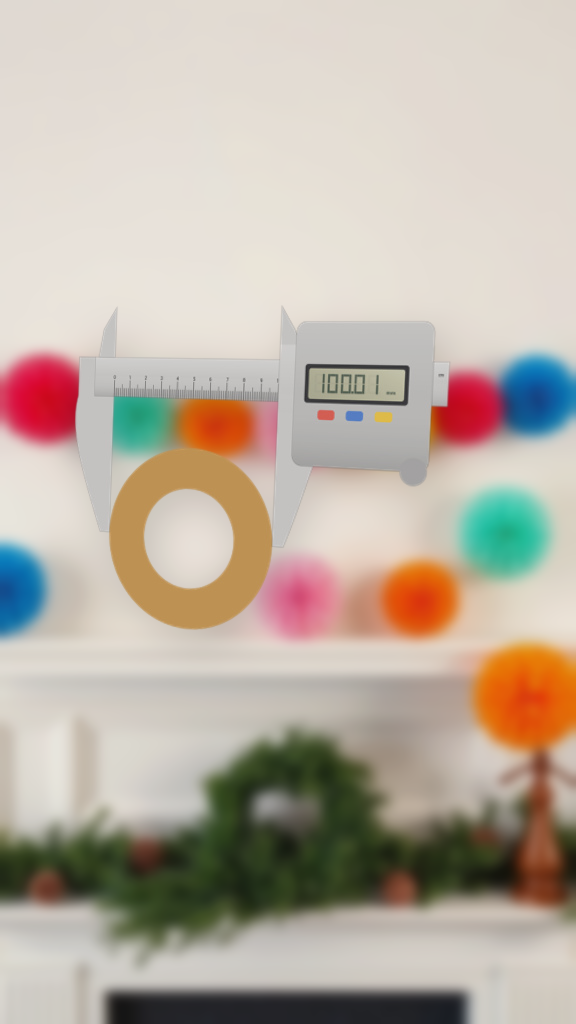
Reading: 100.01; mm
